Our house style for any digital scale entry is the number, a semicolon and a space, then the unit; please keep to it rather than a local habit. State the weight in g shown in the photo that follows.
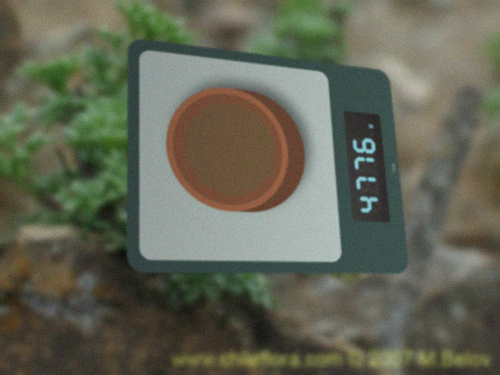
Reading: 4776; g
